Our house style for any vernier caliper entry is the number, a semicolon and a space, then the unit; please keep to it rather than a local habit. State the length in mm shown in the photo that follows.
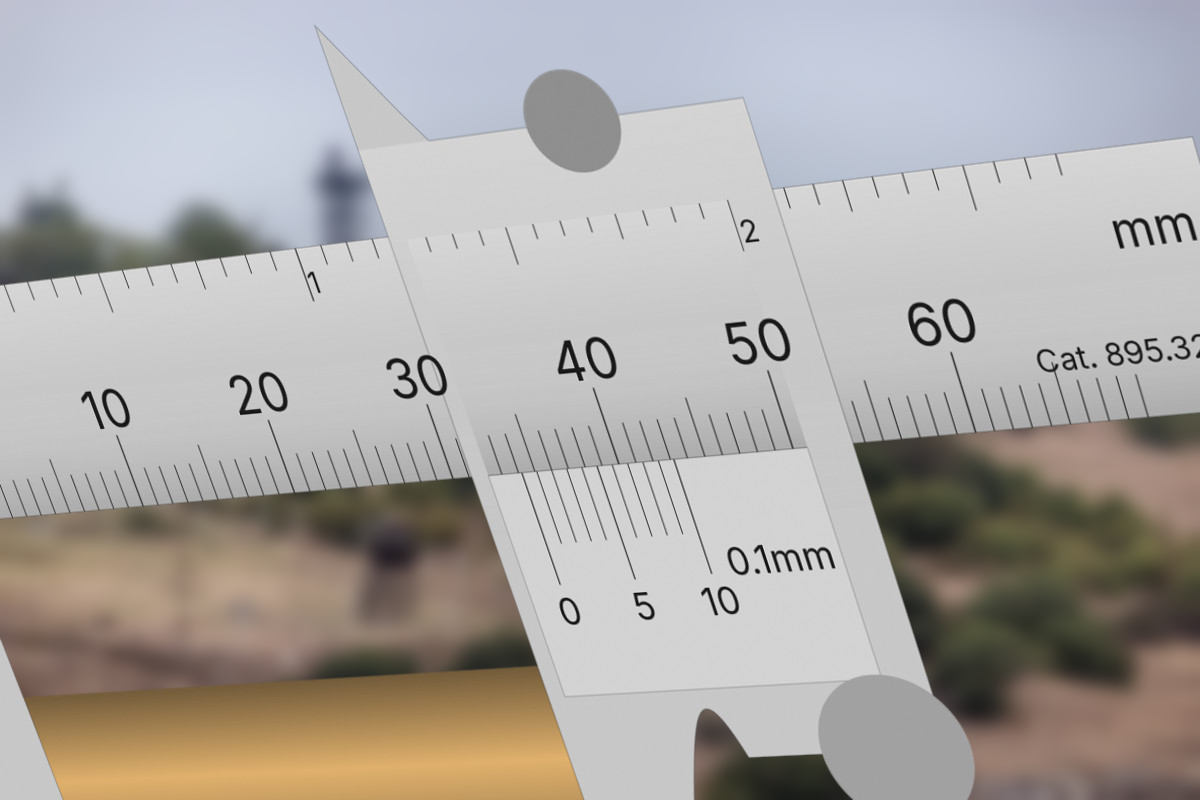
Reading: 34.2; mm
